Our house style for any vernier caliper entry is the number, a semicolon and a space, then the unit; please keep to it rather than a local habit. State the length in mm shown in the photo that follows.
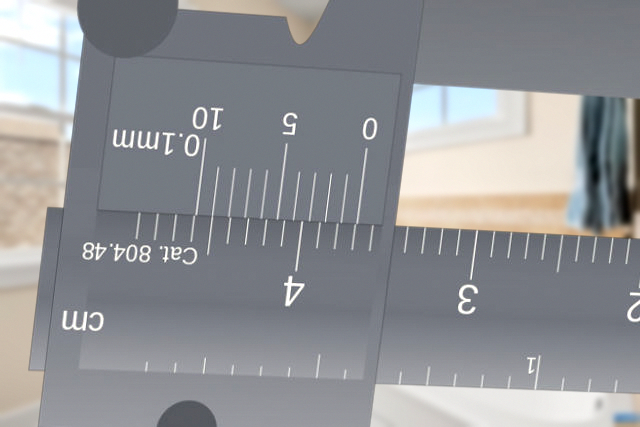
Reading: 36.9; mm
